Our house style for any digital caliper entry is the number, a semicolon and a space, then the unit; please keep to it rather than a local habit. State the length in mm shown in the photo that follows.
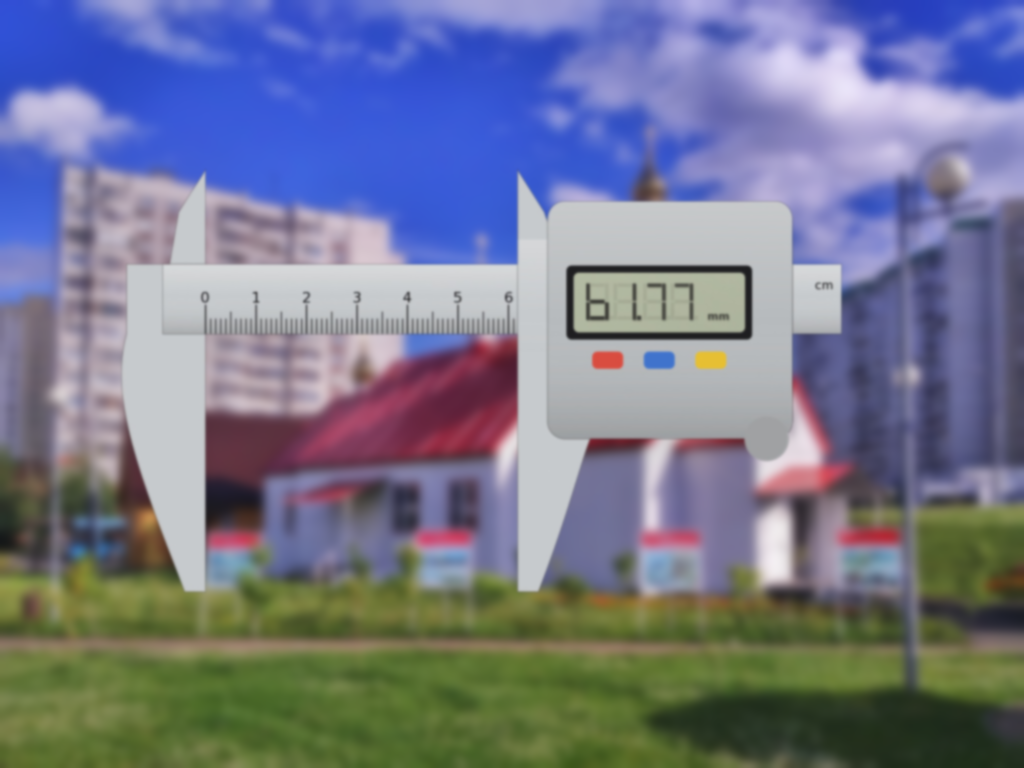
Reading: 61.77; mm
